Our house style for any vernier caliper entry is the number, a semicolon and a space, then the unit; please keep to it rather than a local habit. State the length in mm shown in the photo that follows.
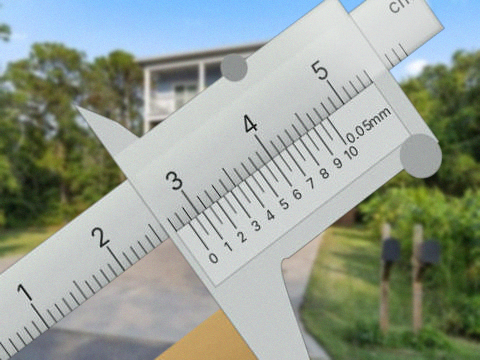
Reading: 28.6; mm
